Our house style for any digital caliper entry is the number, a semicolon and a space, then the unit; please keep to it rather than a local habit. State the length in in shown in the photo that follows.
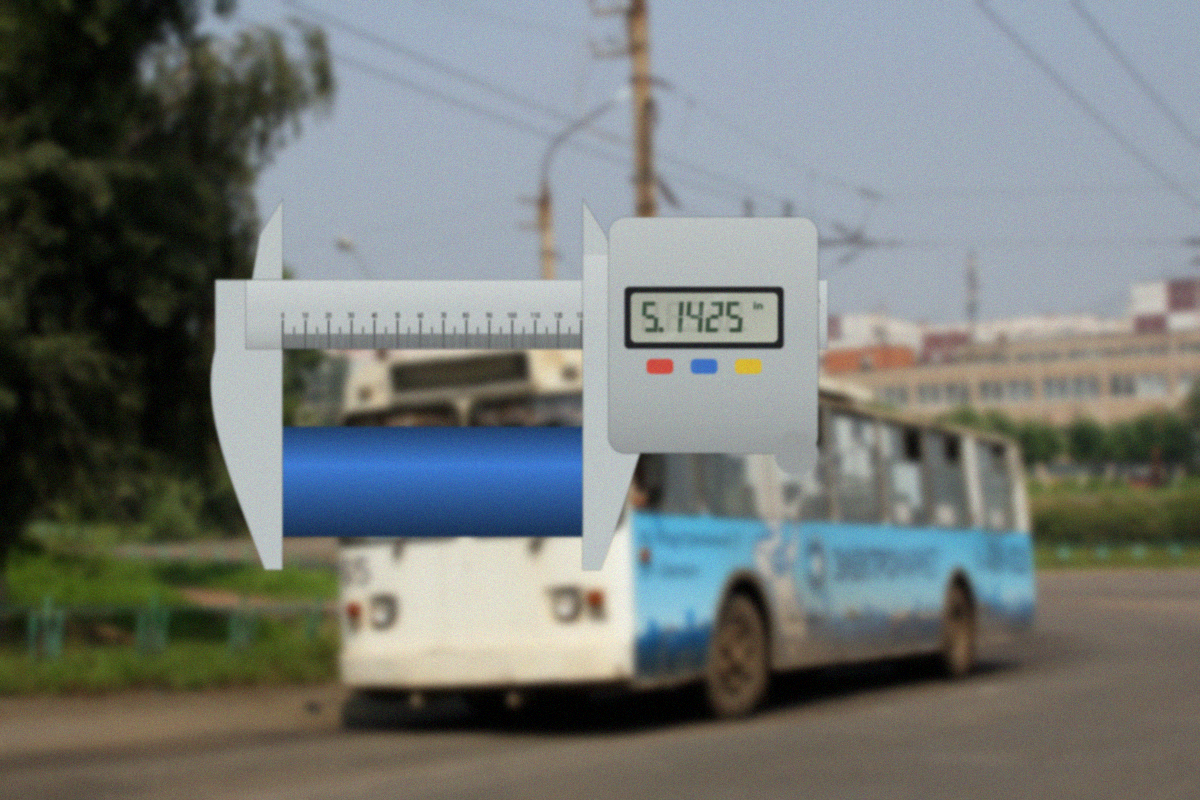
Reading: 5.1425; in
